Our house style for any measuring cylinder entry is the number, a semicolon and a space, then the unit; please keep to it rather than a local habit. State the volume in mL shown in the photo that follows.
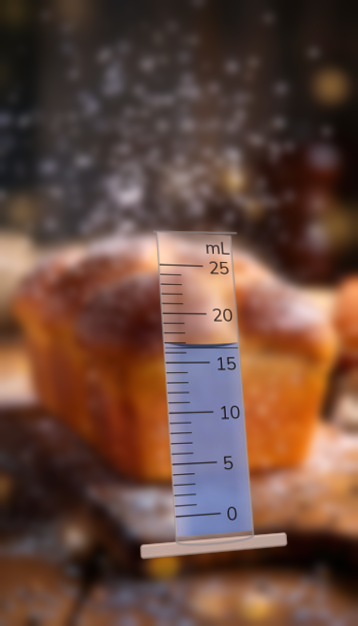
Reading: 16.5; mL
